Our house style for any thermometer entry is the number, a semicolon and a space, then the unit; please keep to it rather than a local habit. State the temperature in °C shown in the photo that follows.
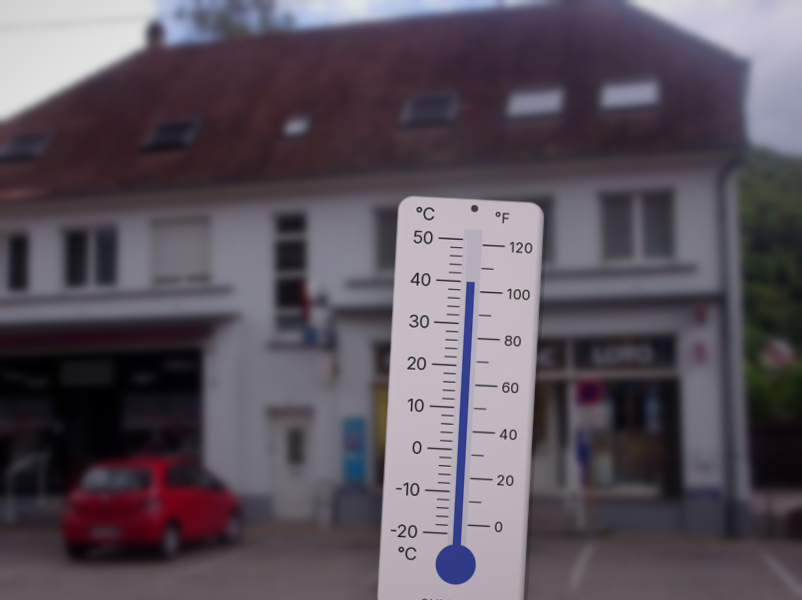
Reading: 40; °C
